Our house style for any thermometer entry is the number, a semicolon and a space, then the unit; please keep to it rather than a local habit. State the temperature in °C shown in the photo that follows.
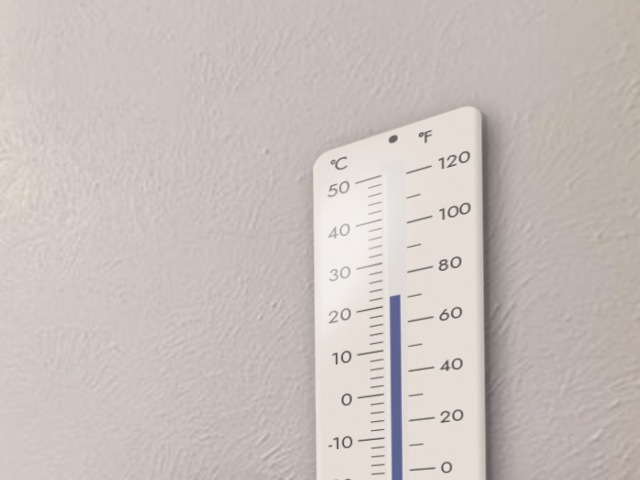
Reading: 22; °C
